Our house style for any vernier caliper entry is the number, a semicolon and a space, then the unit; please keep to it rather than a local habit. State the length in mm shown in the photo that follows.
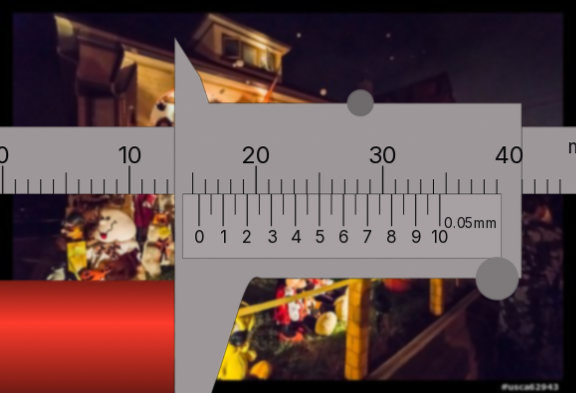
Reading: 15.5; mm
